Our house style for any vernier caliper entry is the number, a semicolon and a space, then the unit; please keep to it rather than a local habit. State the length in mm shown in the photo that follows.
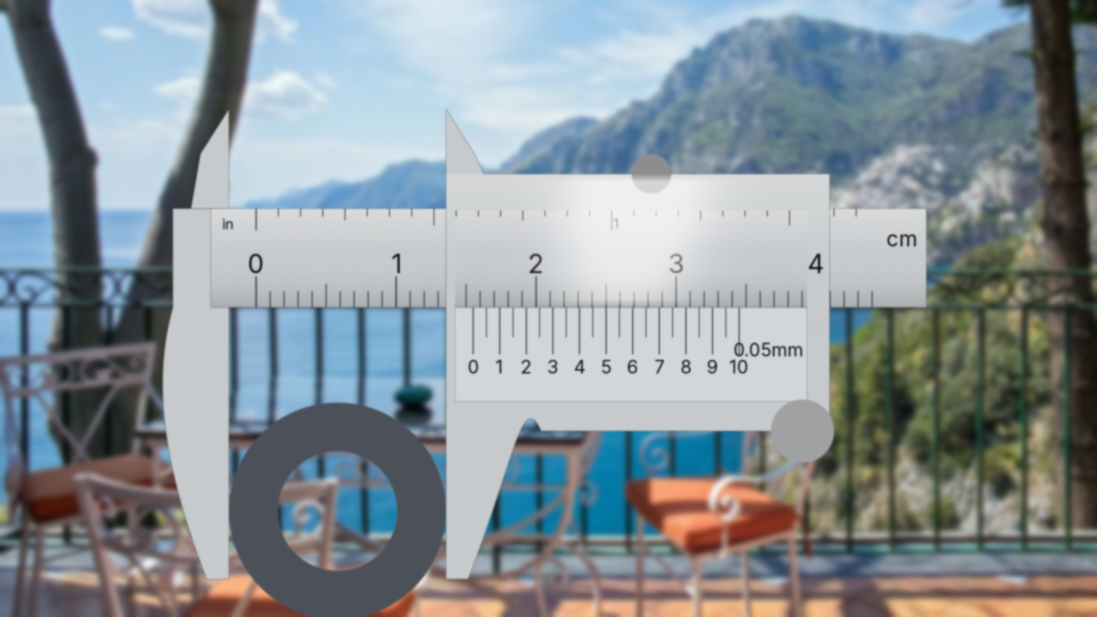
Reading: 15.5; mm
